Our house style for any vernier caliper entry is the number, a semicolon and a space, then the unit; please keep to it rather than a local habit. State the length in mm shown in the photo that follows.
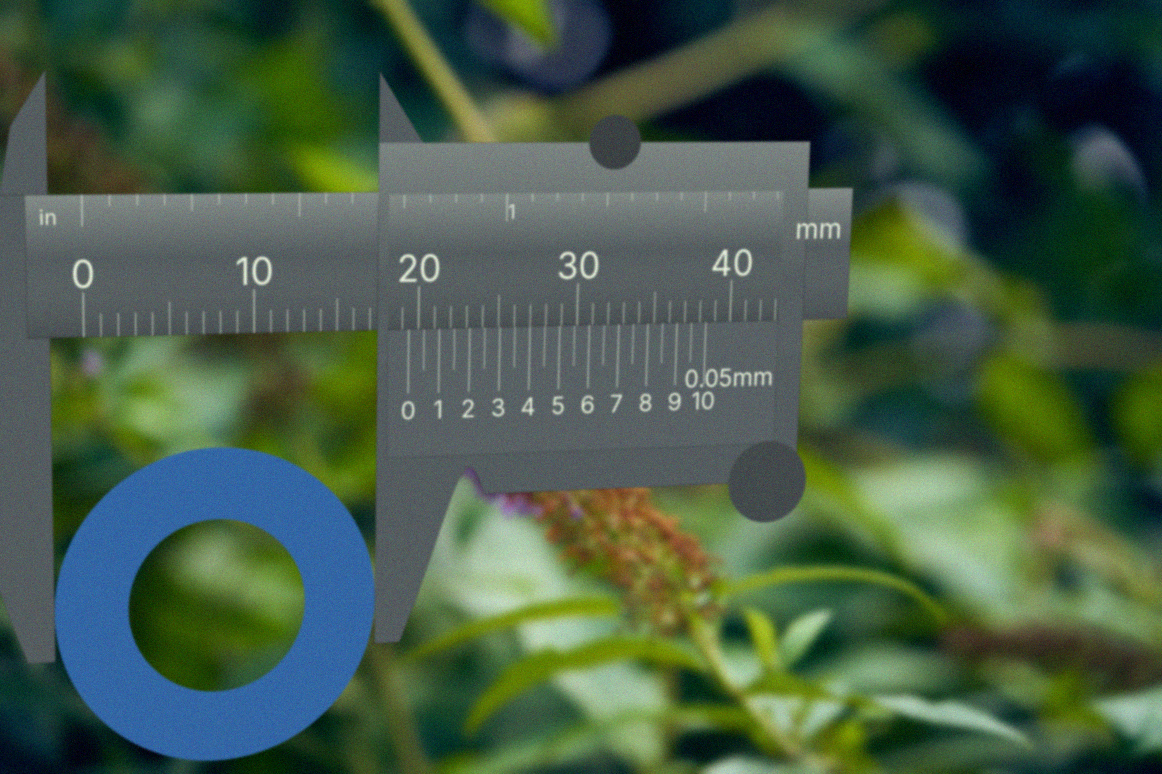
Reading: 19.4; mm
